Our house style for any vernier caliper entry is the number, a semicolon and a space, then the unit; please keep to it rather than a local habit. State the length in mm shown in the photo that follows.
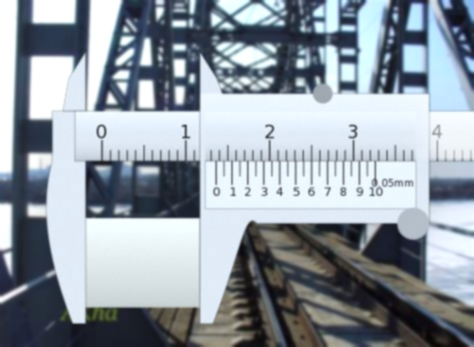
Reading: 13.6; mm
